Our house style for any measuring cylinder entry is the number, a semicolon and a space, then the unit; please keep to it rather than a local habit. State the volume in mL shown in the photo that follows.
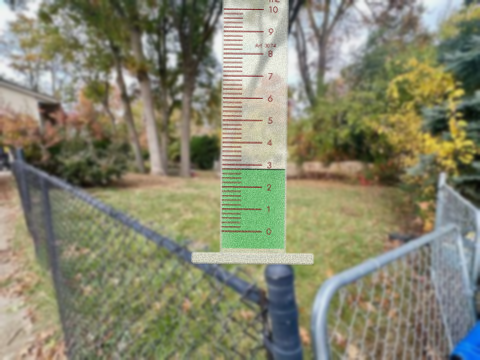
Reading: 2.8; mL
